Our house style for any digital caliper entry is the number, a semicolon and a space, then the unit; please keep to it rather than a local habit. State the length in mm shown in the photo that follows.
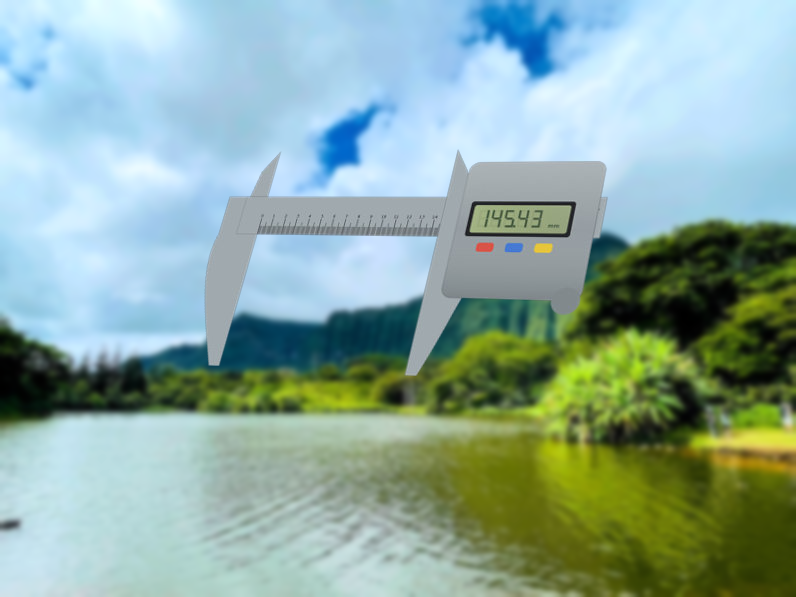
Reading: 145.43; mm
